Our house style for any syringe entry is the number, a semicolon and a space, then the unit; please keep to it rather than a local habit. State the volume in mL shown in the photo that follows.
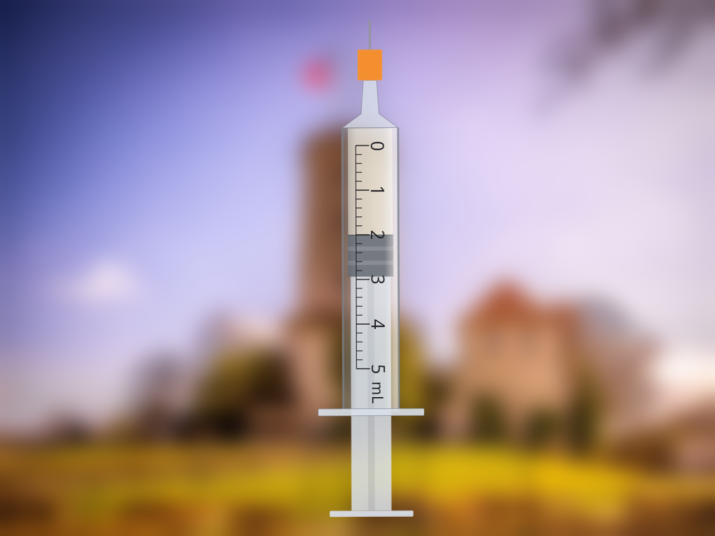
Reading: 2; mL
